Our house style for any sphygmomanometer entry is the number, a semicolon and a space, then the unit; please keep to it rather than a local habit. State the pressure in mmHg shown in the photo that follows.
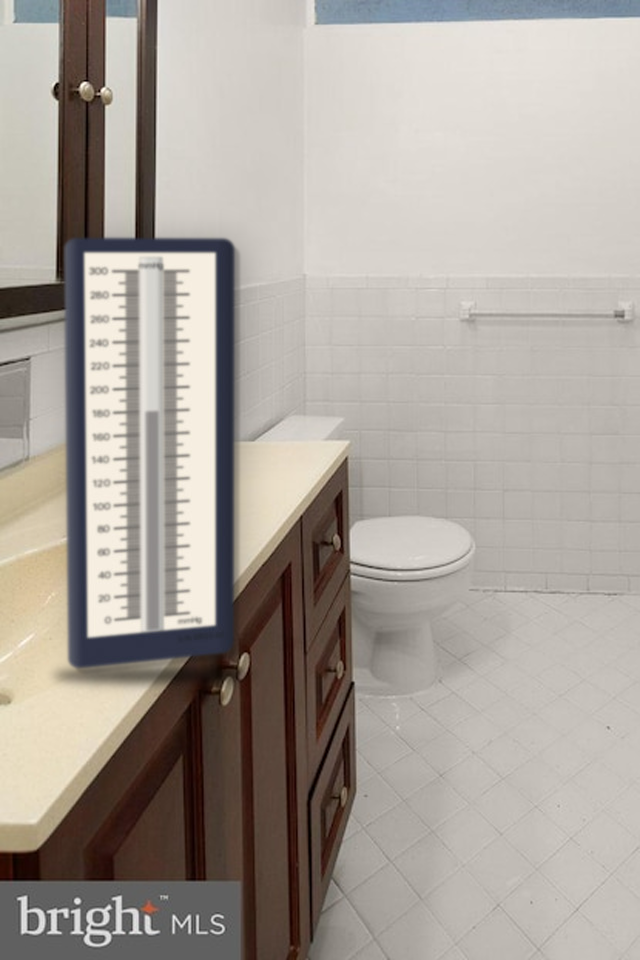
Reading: 180; mmHg
